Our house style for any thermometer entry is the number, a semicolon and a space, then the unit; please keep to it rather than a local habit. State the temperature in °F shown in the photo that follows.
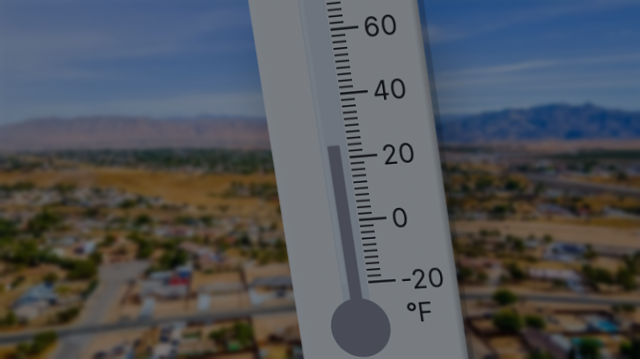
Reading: 24; °F
